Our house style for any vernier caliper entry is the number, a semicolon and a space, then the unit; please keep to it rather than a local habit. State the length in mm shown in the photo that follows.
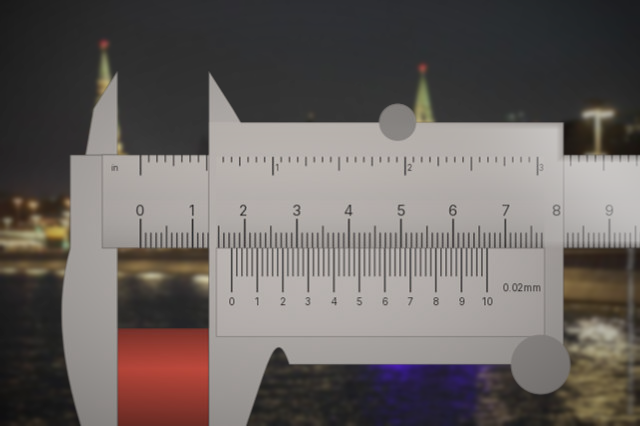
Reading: 17.5; mm
